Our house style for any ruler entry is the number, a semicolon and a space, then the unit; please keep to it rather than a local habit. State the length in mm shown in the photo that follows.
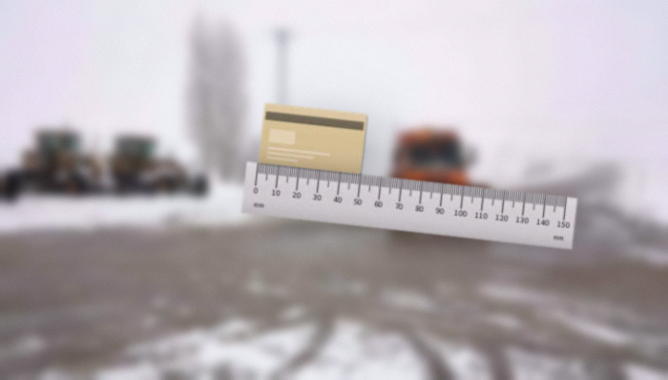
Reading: 50; mm
